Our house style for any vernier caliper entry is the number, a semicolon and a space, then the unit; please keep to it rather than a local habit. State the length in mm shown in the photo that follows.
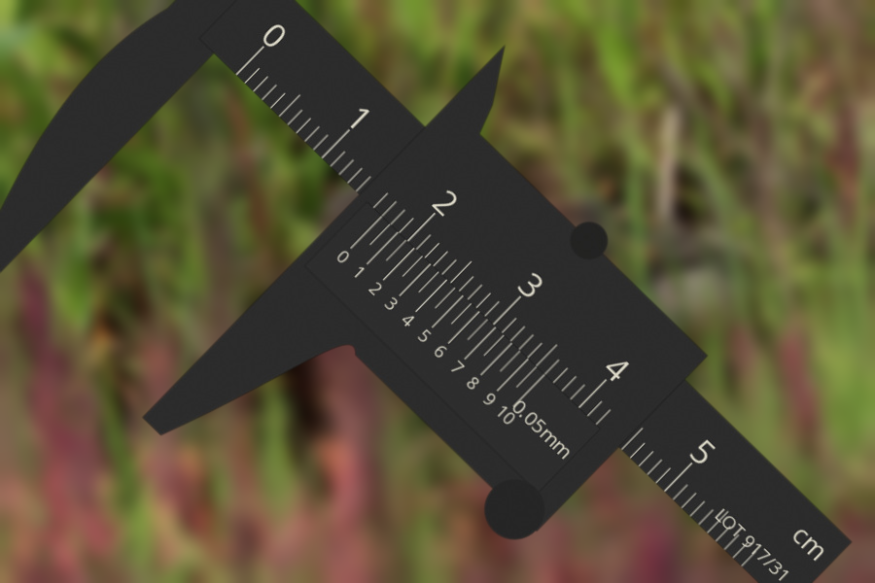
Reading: 17.0; mm
